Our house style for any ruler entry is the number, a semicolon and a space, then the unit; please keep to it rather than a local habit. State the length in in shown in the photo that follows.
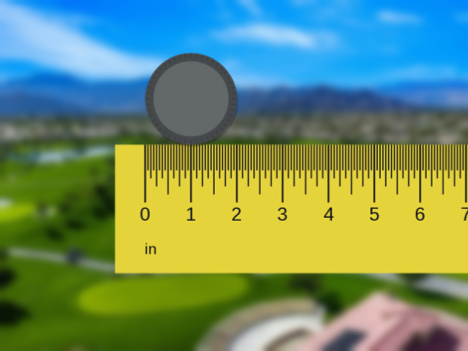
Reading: 2; in
